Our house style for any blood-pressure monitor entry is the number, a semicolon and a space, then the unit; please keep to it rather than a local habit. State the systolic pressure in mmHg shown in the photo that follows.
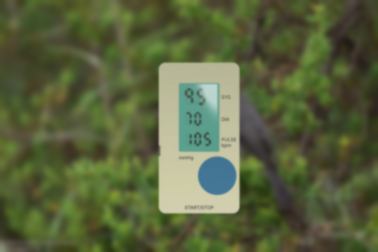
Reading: 95; mmHg
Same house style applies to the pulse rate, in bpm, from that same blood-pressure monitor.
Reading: 105; bpm
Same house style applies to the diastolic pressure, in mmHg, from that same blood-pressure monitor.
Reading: 70; mmHg
